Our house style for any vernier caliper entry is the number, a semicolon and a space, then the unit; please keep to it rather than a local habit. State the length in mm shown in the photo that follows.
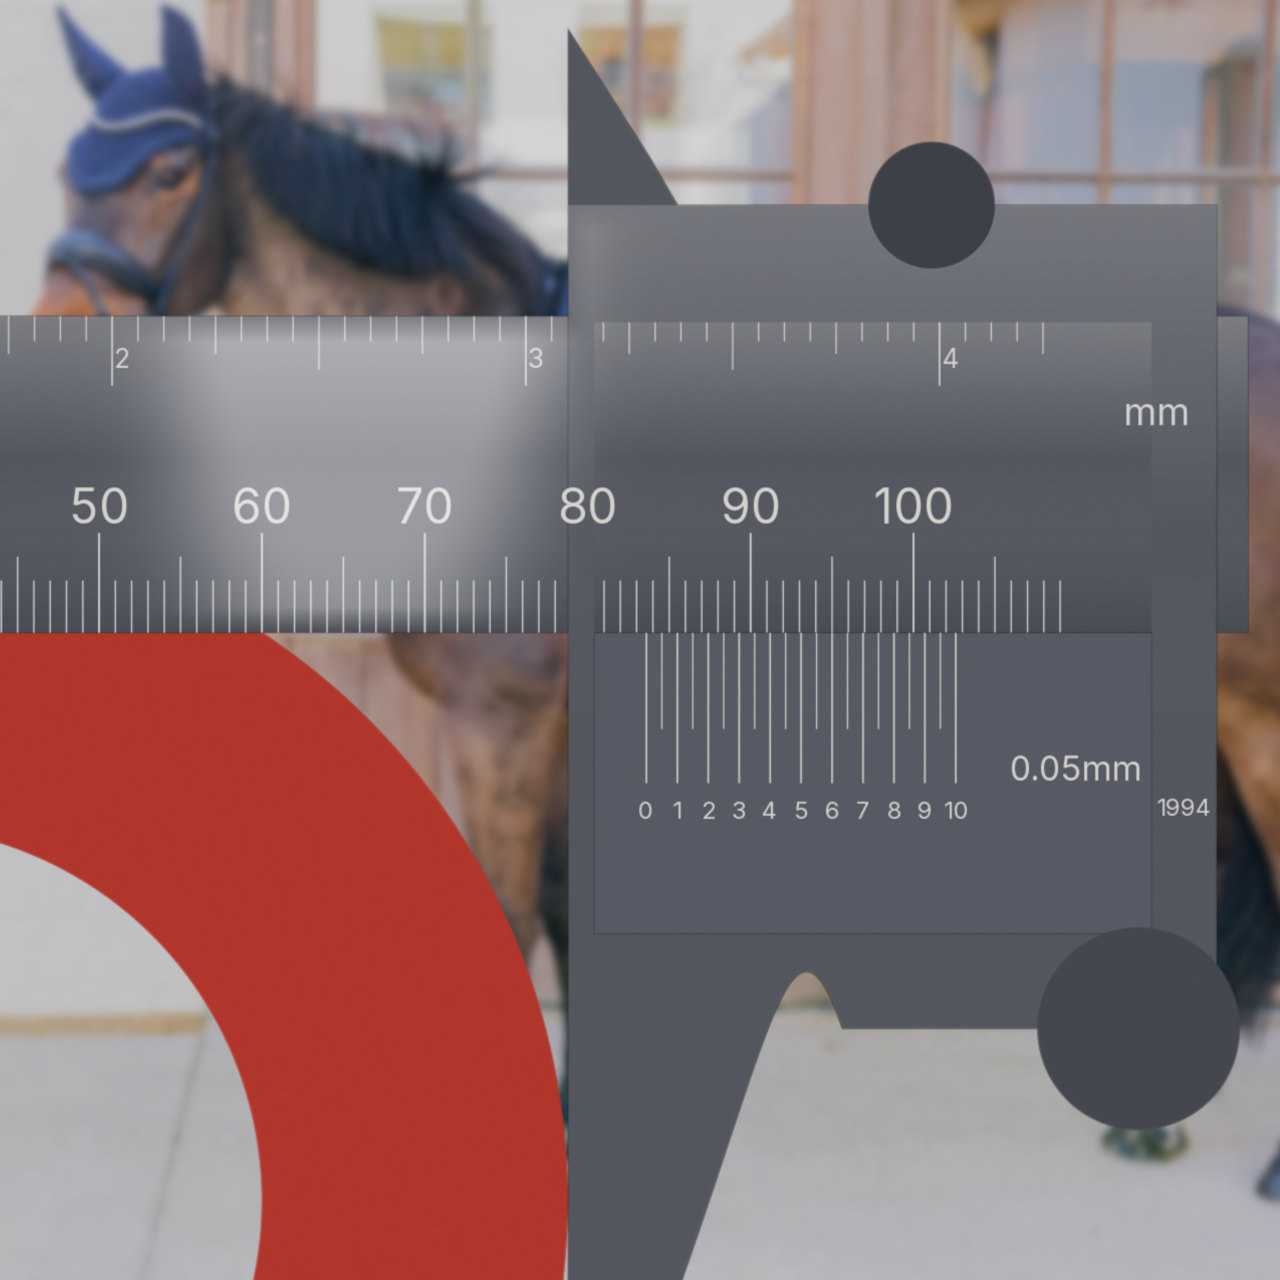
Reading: 83.6; mm
